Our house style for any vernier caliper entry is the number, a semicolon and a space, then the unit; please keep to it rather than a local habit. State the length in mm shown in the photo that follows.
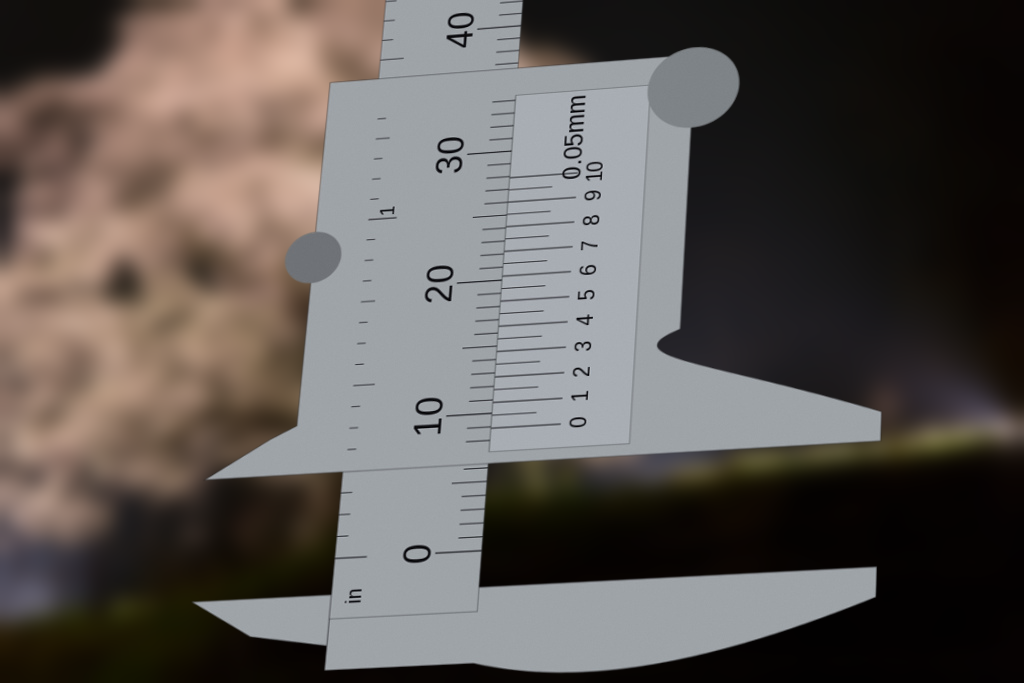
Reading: 8.9; mm
